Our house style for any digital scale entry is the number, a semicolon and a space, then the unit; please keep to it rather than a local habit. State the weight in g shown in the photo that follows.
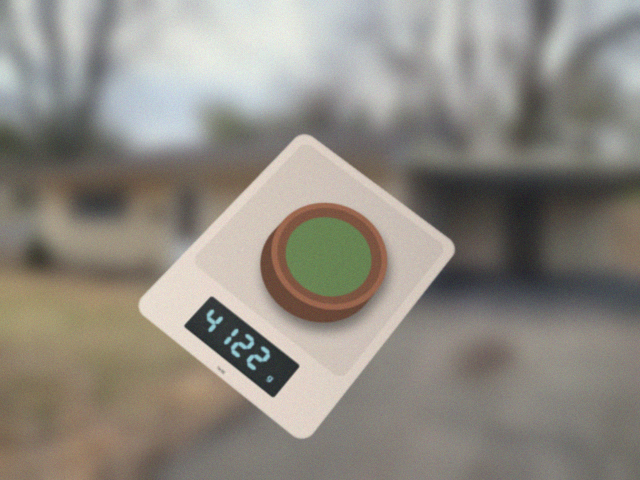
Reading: 4122; g
